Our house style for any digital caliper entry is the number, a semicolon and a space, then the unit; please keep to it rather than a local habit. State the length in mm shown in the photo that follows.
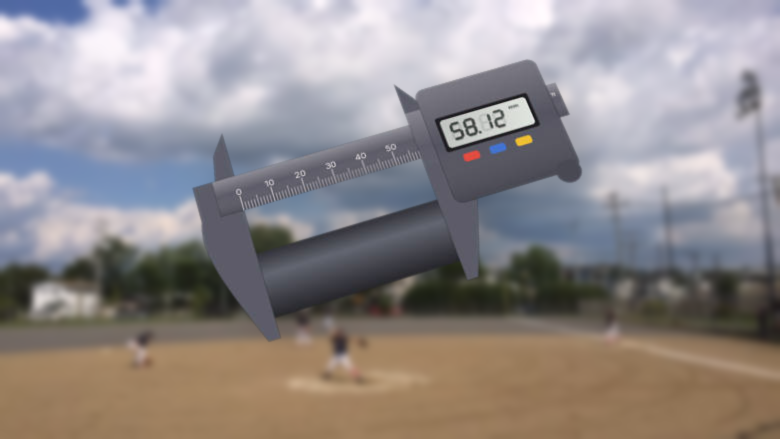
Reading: 58.12; mm
